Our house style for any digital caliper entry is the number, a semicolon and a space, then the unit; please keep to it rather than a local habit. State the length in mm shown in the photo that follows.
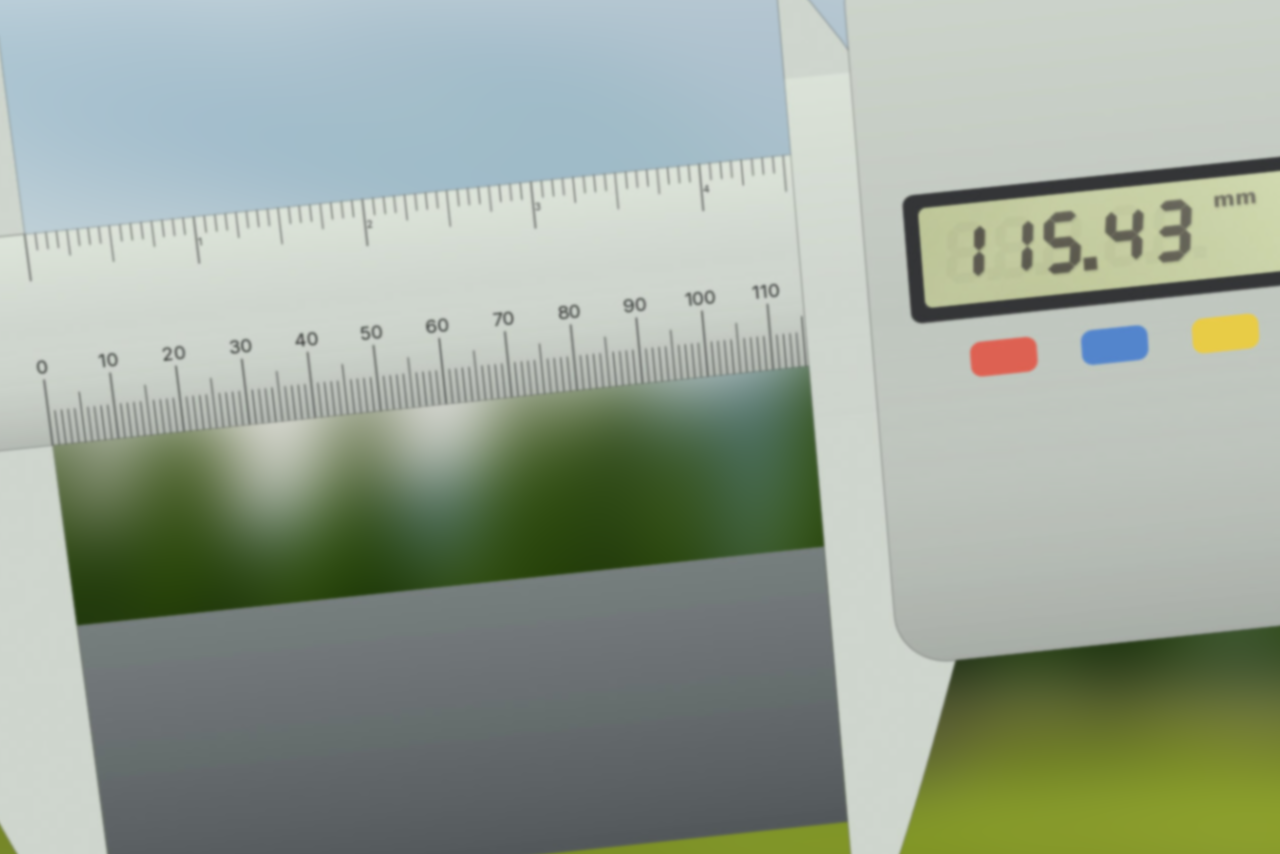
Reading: 115.43; mm
